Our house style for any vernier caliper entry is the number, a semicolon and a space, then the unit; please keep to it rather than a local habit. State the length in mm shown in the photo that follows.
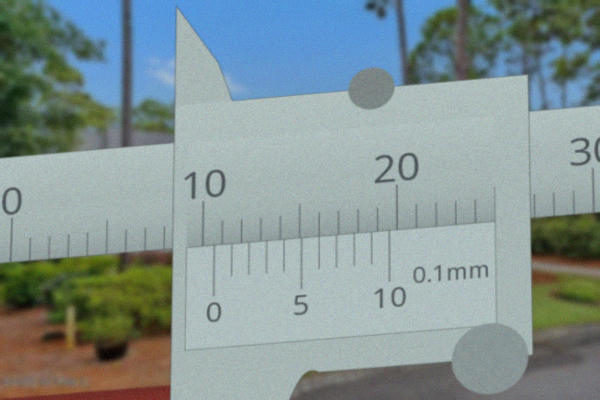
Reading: 10.6; mm
